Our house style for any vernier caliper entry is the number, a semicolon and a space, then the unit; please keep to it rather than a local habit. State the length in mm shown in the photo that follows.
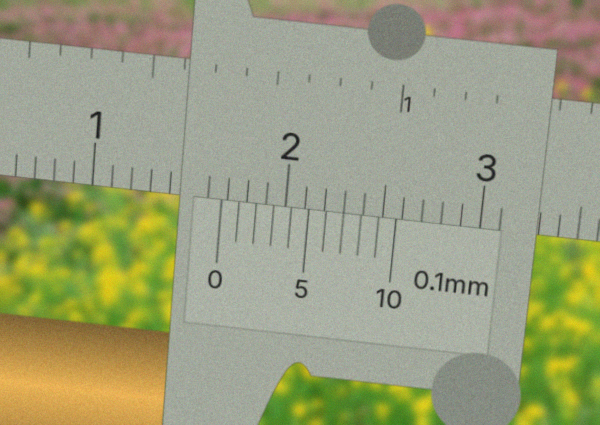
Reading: 16.7; mm
